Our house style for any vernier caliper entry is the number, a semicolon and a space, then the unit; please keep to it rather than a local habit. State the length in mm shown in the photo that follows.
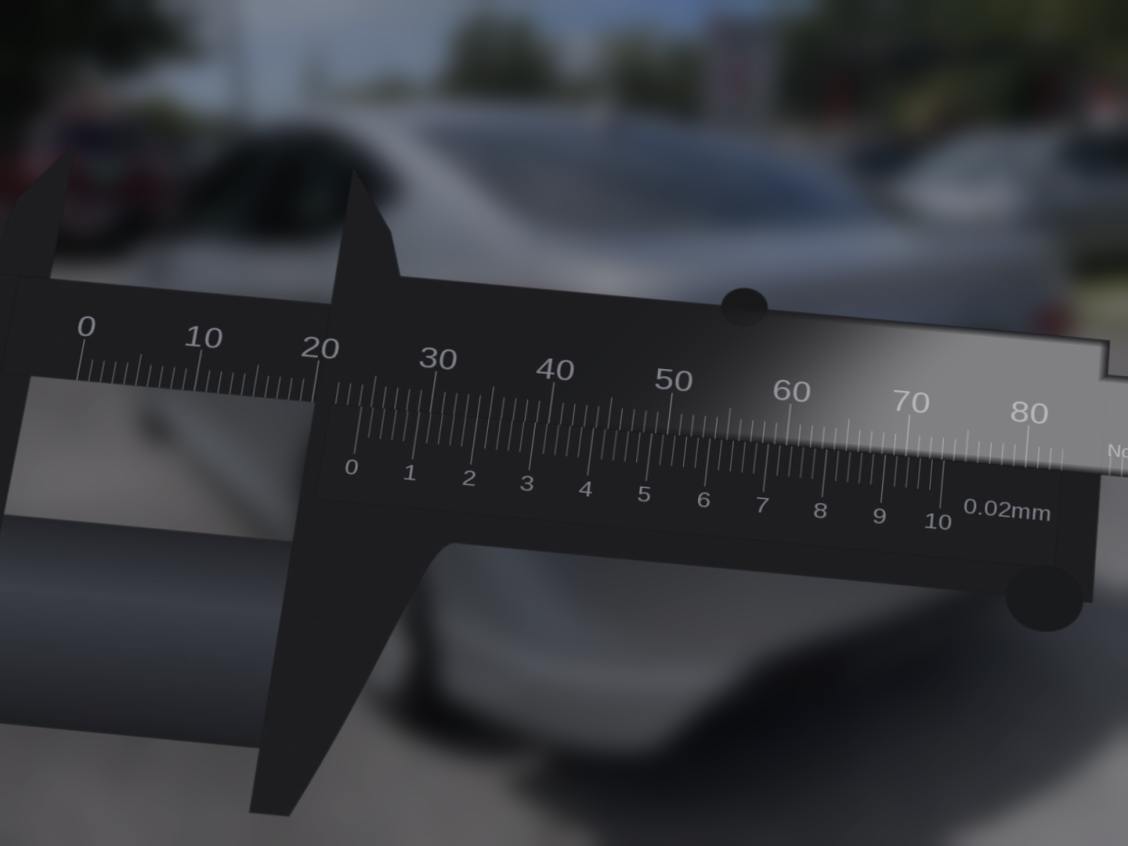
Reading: 24.2; mm
